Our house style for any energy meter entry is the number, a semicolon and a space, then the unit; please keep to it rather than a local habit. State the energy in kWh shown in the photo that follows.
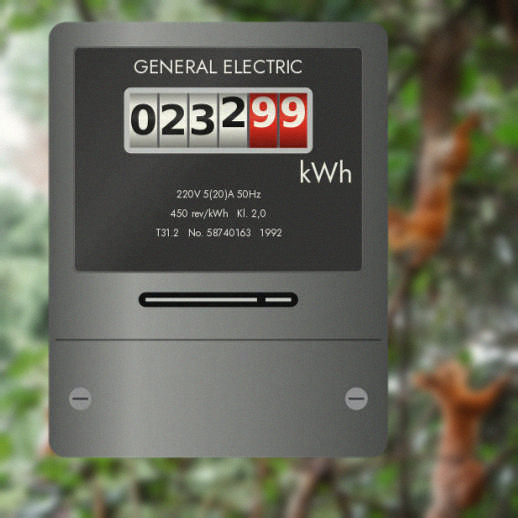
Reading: 232.99; kWh
